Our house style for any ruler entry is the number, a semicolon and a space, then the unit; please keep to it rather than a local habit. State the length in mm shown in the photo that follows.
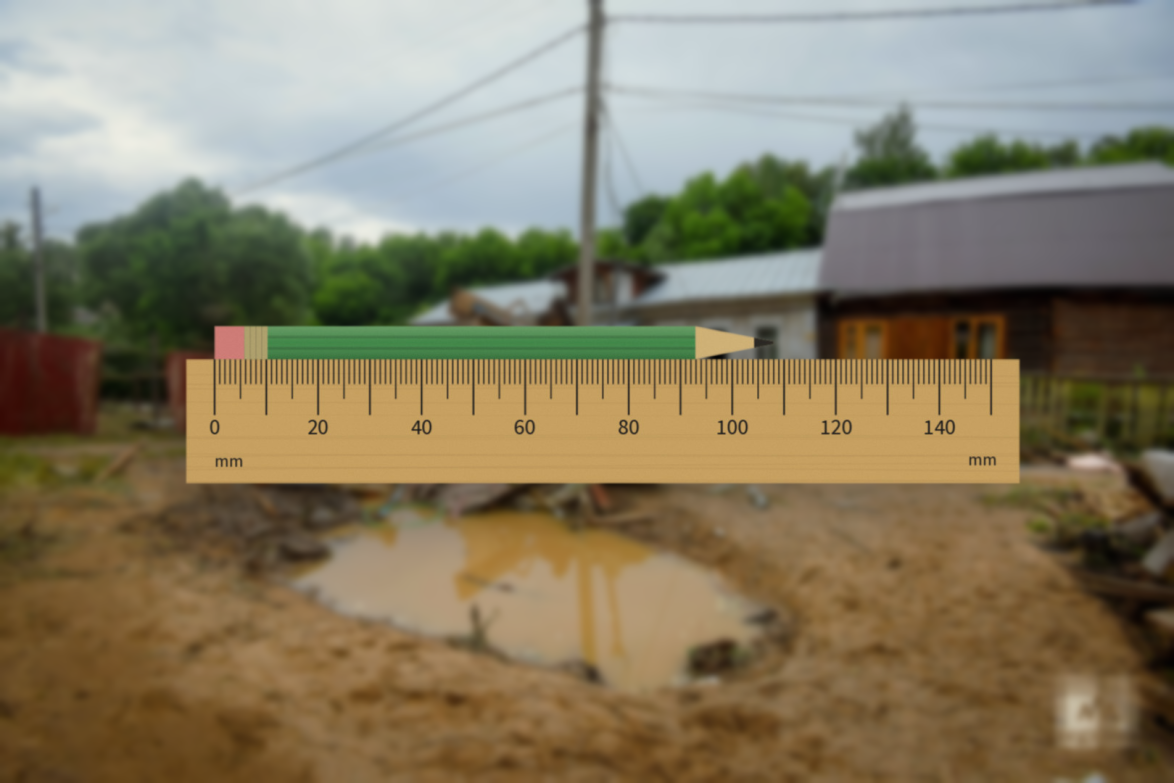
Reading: 108; mm
